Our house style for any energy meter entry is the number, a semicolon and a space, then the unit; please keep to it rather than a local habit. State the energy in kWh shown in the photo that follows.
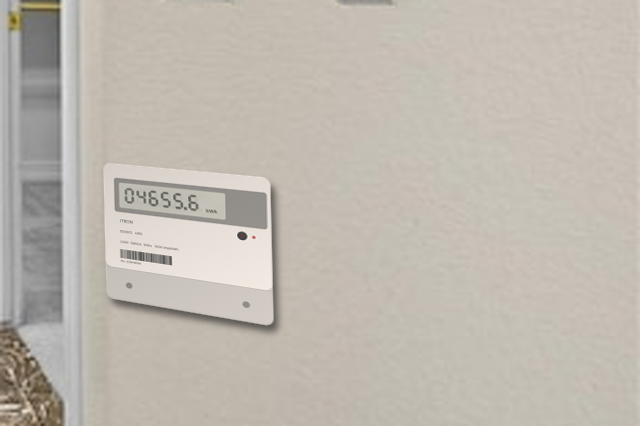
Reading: 4655.6; kWh
